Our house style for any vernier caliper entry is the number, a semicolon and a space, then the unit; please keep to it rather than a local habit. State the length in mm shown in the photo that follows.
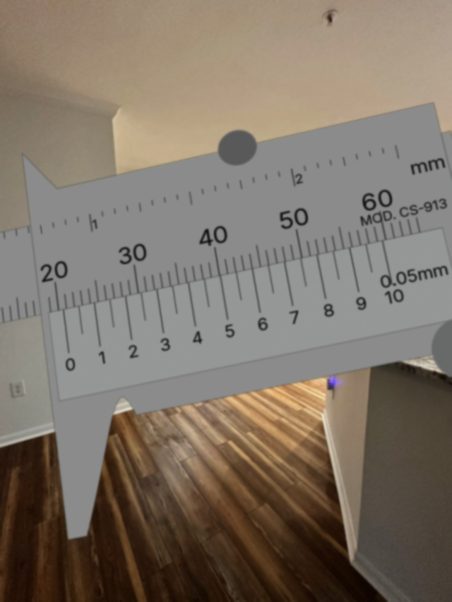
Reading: 20.6; mm
